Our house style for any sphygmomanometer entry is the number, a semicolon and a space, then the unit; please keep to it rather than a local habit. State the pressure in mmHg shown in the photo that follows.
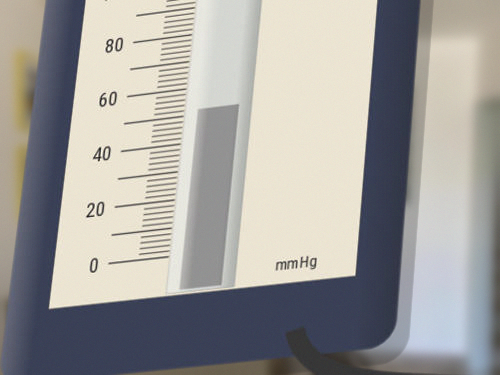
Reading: 52; mmHg
